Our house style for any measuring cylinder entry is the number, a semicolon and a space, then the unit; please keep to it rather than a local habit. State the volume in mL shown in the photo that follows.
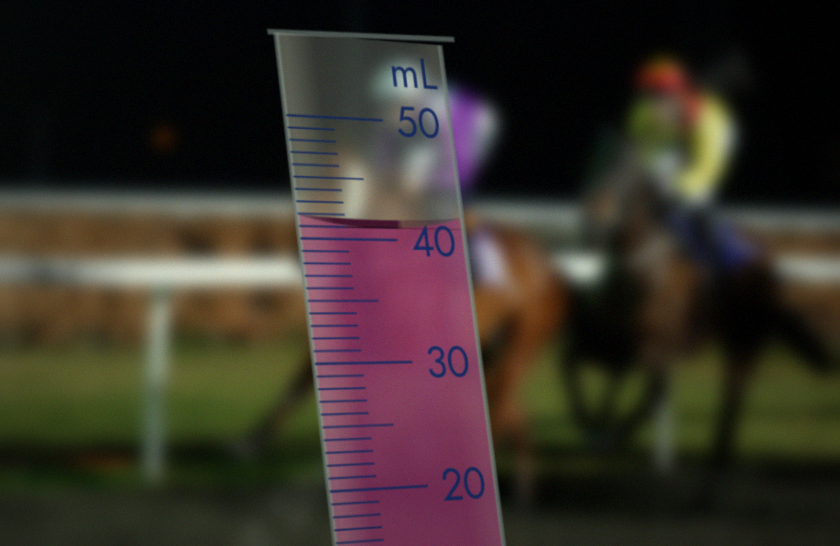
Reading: 41; mL
